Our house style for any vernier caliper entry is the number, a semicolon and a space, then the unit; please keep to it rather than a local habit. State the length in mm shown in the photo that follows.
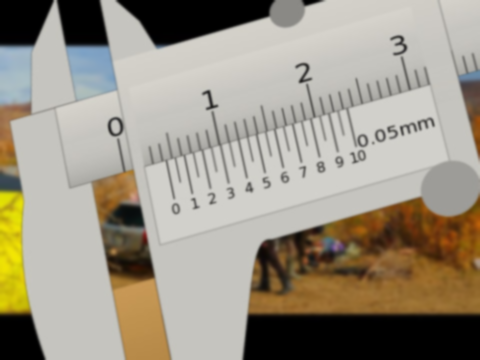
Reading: 4.4; mm
